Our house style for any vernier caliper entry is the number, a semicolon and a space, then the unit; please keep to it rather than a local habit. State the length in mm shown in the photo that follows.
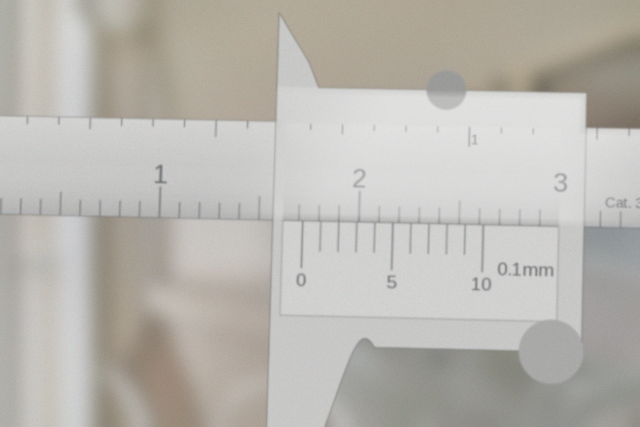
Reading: 17.2; mm
